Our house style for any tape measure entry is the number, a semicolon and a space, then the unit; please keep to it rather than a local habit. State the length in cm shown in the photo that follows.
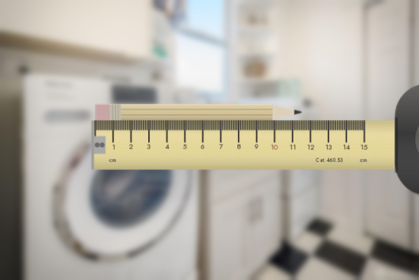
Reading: 11.5; cm
